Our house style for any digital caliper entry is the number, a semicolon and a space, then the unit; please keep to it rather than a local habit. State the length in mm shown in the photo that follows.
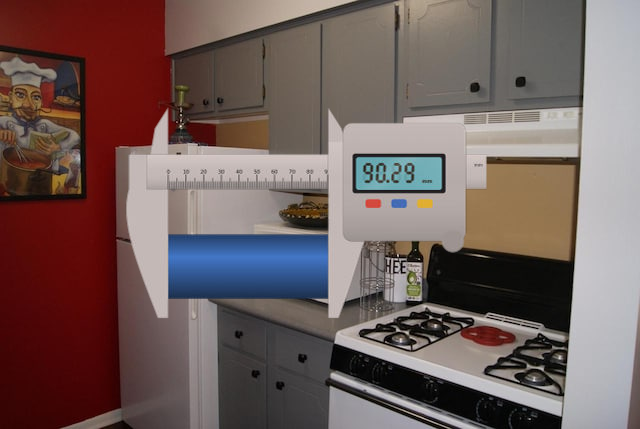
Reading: 90.29; mm
